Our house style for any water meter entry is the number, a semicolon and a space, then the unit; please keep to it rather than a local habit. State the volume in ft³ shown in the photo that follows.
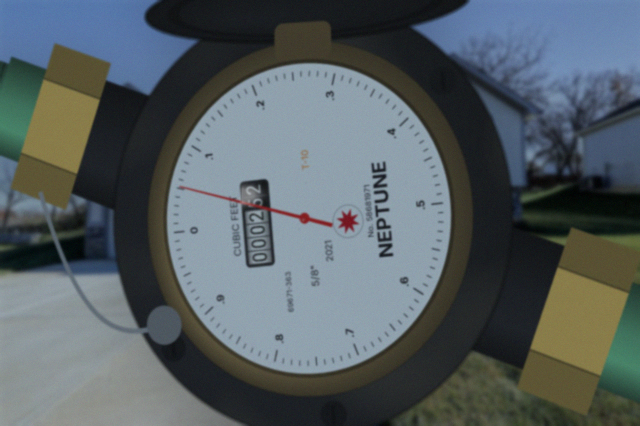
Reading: 252.05; ft³
